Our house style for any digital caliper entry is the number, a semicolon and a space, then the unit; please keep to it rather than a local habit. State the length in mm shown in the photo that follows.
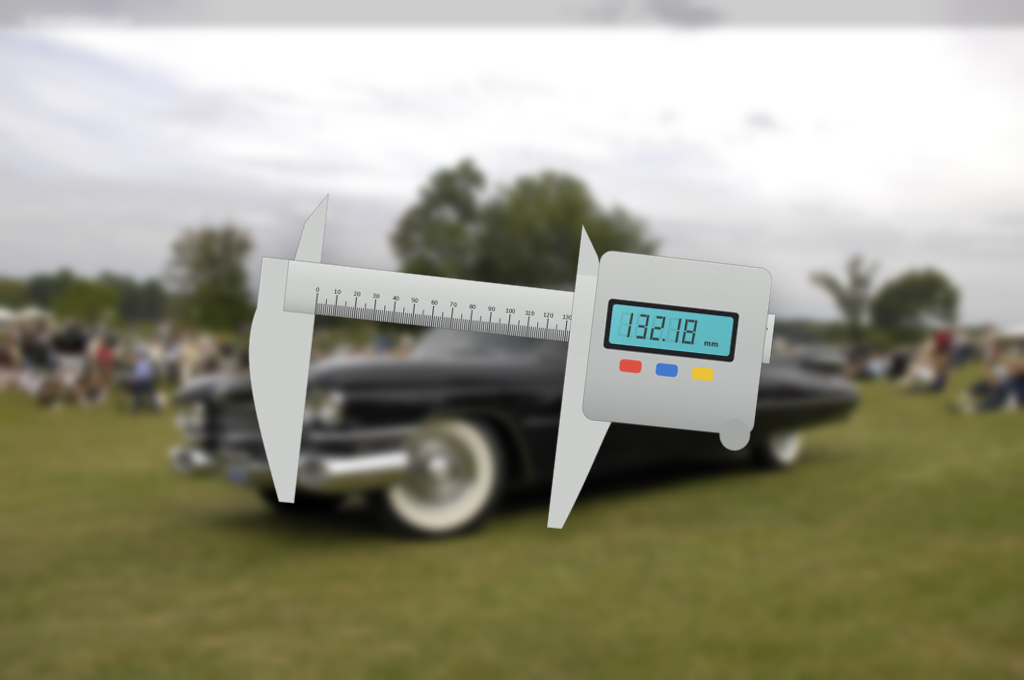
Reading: 132.18; mm
